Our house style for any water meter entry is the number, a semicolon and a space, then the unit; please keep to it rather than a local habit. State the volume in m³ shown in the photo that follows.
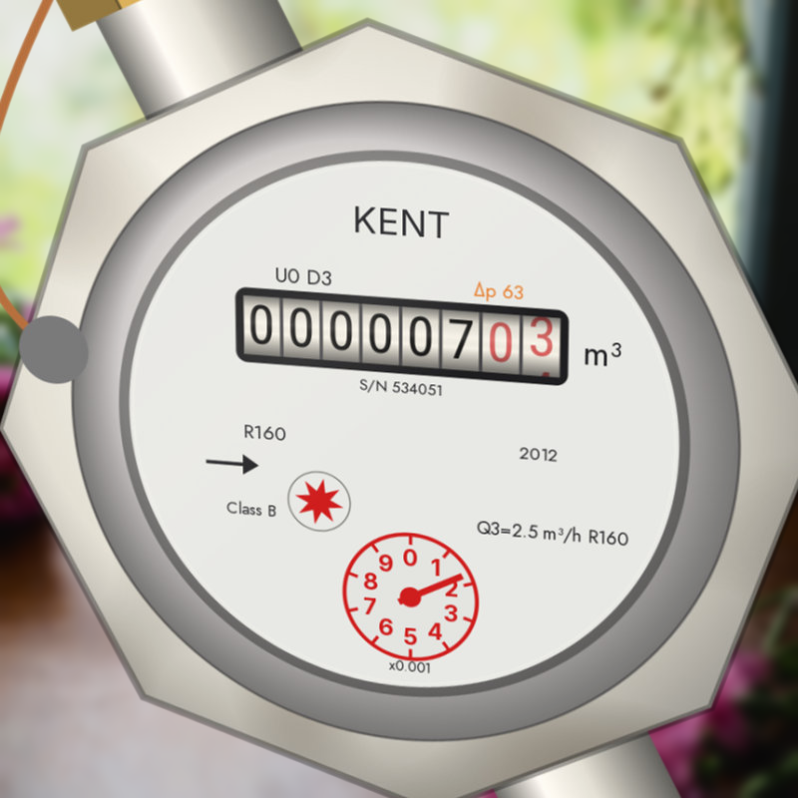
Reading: 7.031; m³
